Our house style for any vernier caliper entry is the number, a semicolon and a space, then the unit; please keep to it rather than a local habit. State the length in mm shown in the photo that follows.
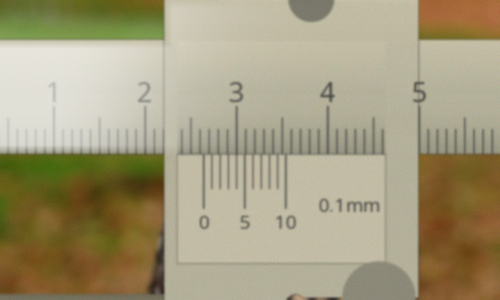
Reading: 26.4; mm
